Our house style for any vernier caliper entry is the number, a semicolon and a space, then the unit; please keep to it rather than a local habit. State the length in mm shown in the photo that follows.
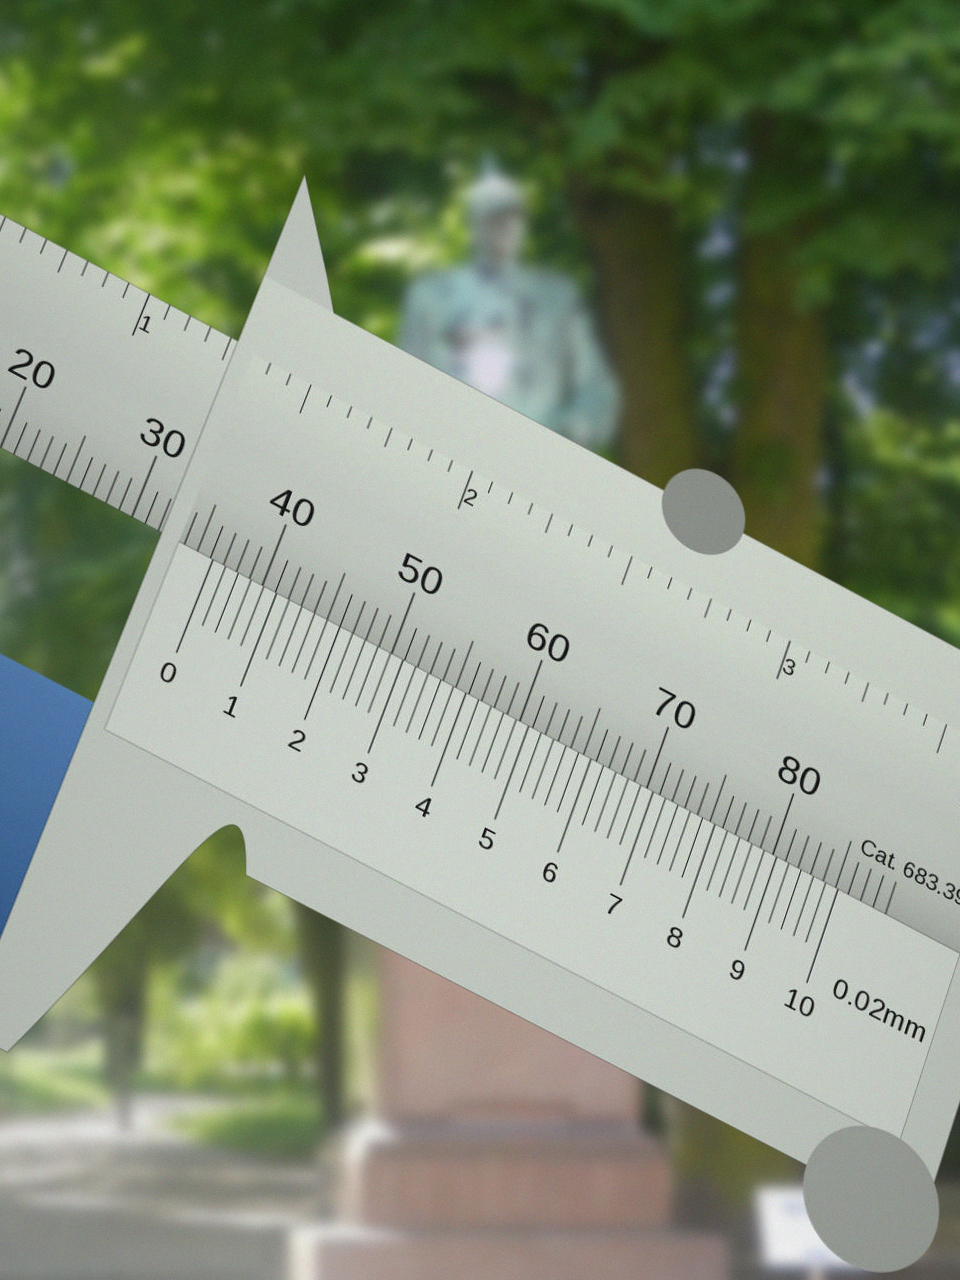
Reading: 36.2; mm
